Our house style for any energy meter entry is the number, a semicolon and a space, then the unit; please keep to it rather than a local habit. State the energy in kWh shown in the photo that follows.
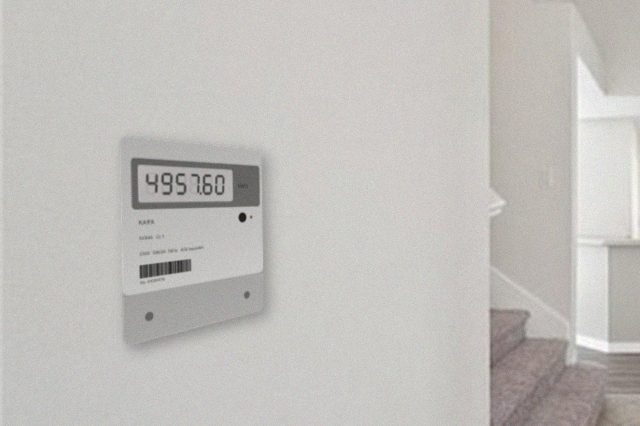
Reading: 4957.60; kWh
